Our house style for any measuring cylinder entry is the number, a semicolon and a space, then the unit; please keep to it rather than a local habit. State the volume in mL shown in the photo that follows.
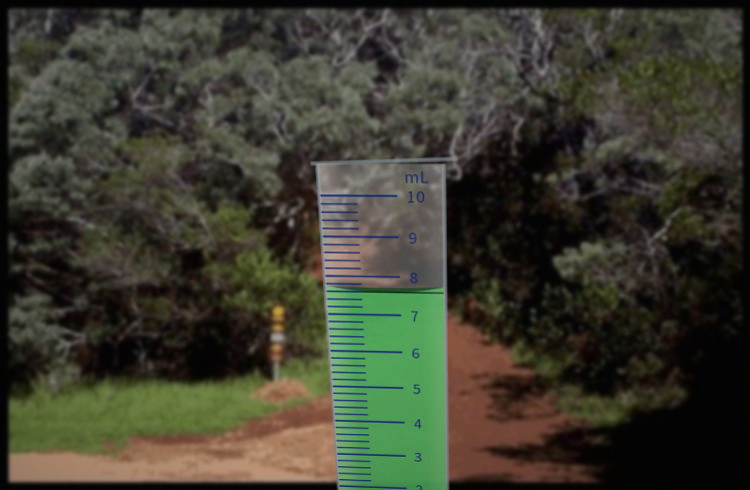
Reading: 7.6; mL
